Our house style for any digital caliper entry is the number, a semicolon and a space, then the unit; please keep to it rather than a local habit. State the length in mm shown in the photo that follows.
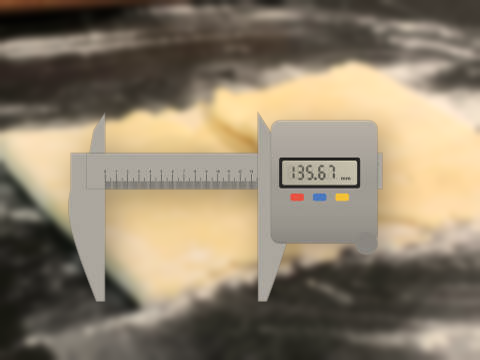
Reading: 135.67; mm
